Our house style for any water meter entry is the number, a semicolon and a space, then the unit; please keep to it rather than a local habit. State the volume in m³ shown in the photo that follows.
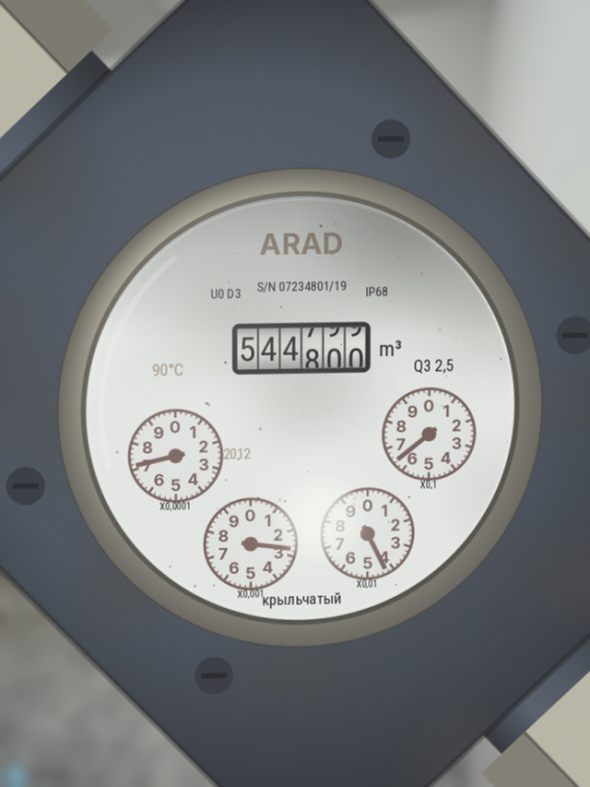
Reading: 544799.6427; m³
